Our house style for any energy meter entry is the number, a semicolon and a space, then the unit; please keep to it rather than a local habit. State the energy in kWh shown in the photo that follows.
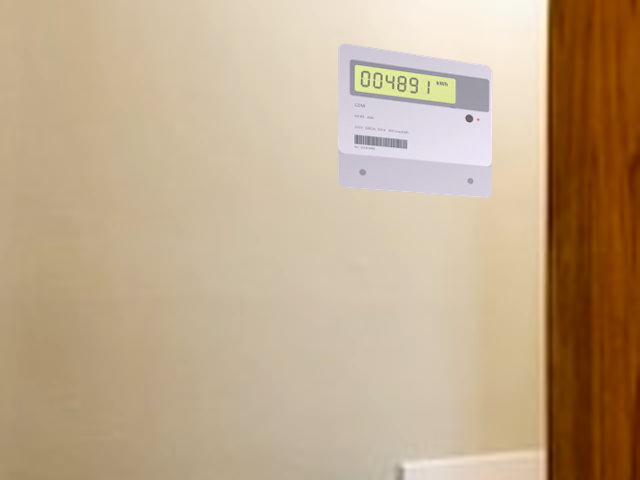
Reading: 4891; kWh
